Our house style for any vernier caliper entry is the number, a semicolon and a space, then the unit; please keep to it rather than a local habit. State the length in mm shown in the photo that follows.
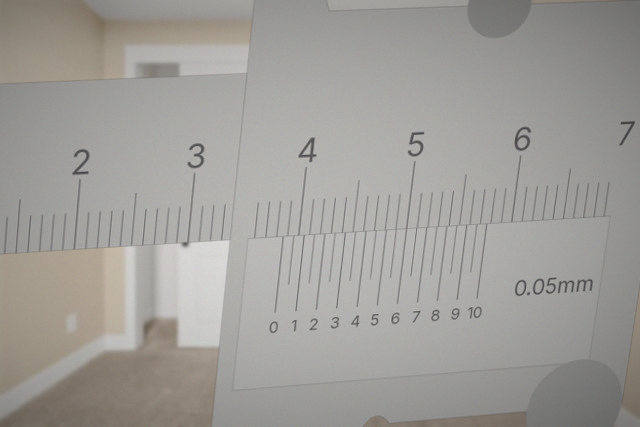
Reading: 38.6; mm
